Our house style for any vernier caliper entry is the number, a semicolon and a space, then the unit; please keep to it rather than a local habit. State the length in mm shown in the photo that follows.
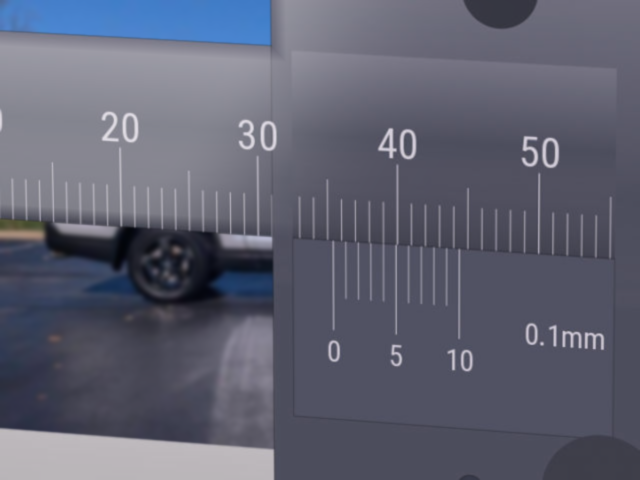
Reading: 35.4; mm
